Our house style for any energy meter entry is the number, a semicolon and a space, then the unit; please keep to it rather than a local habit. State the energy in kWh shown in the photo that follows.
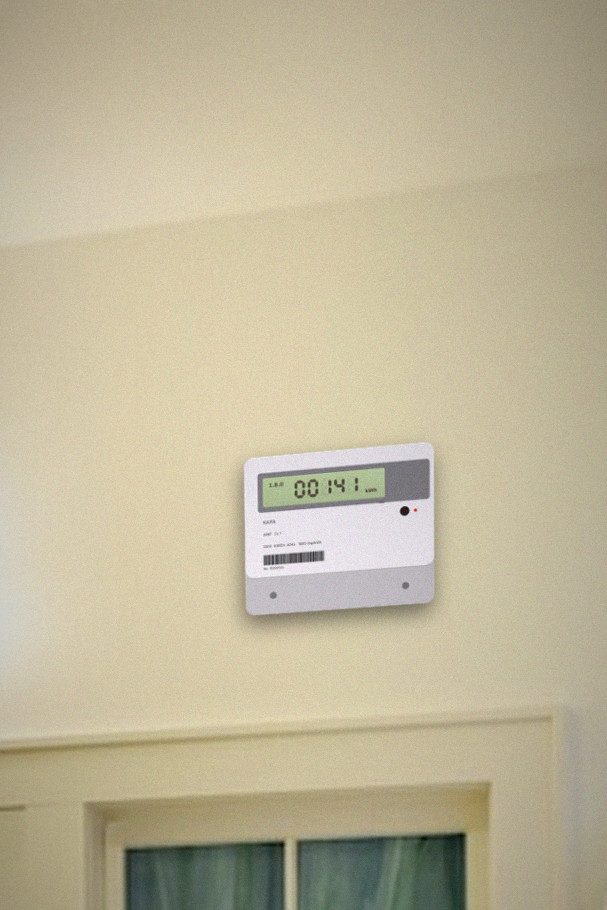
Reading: 141; kWh
